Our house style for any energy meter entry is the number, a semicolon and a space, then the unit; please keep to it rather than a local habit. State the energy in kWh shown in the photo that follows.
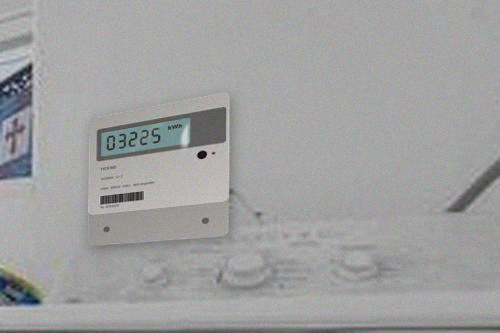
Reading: 3225; kWh
